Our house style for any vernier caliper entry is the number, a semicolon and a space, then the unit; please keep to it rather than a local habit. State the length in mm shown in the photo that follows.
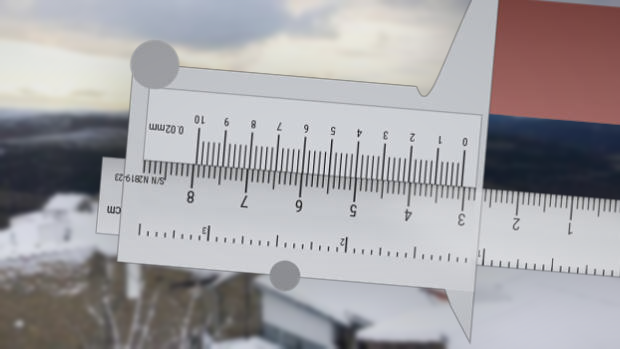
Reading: 30.5; mm
